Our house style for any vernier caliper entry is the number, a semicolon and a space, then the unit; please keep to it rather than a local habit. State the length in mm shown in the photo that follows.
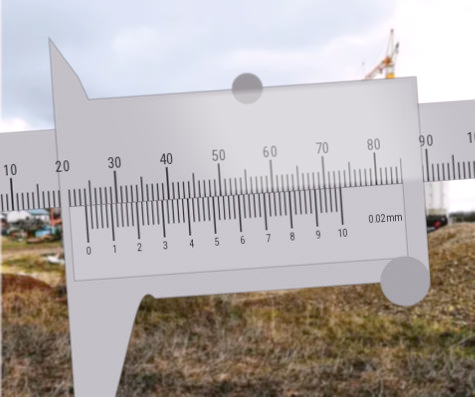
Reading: 24.0; mm
